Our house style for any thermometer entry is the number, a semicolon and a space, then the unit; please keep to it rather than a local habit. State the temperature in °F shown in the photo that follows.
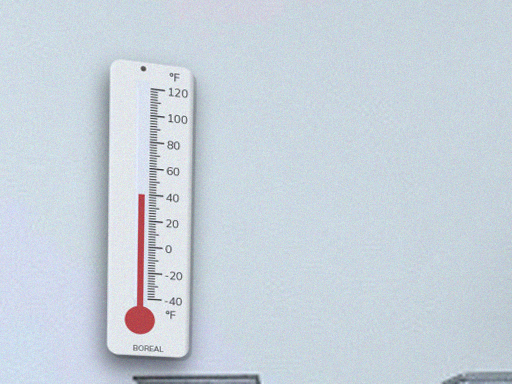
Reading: 40; °F
